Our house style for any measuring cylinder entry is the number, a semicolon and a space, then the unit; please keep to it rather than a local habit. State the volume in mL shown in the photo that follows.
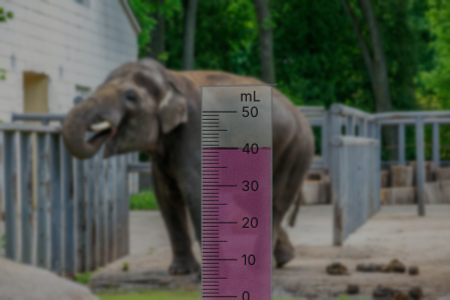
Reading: 40; mL
